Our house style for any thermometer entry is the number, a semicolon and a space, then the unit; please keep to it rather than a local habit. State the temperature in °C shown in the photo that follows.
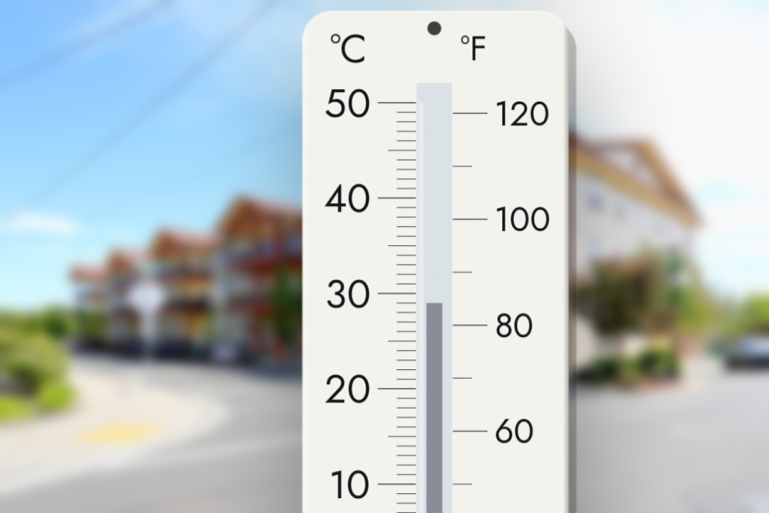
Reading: 29; °C
